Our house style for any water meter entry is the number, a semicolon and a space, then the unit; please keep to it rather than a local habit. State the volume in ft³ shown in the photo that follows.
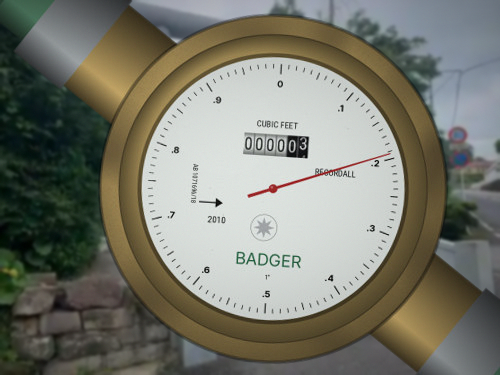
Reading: 3.19; ft³
